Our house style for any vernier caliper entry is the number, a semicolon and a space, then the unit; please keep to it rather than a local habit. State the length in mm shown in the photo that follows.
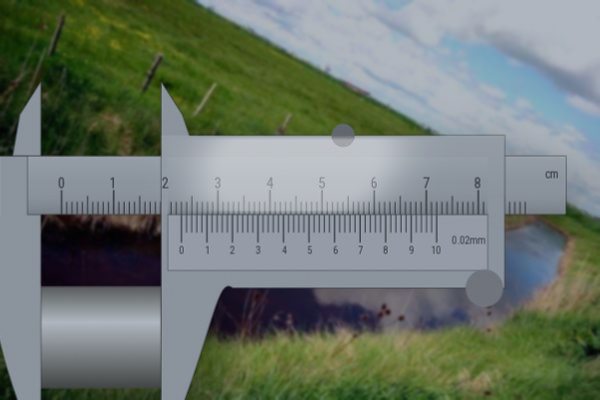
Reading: 23.0; mm
